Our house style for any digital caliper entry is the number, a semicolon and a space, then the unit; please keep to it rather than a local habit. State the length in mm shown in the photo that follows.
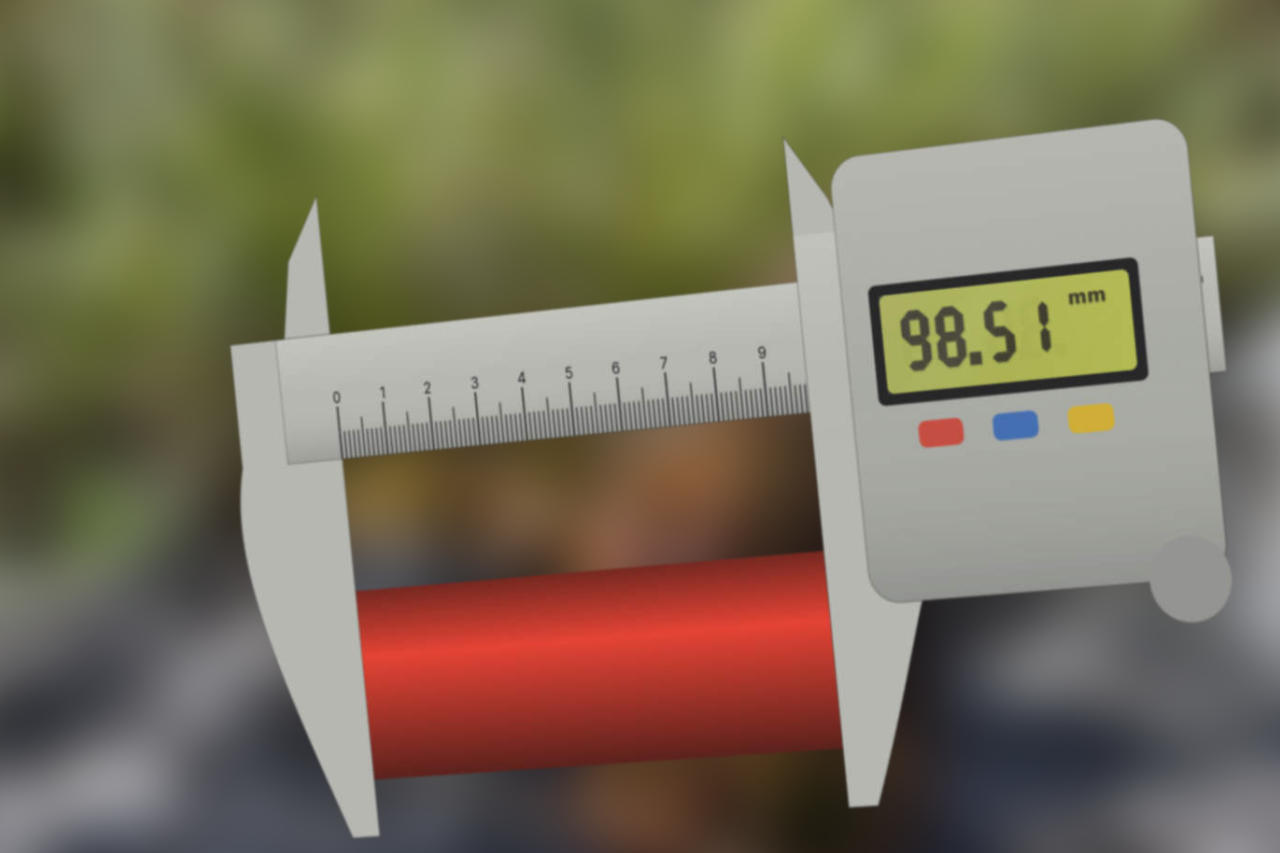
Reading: 98.51; mm
